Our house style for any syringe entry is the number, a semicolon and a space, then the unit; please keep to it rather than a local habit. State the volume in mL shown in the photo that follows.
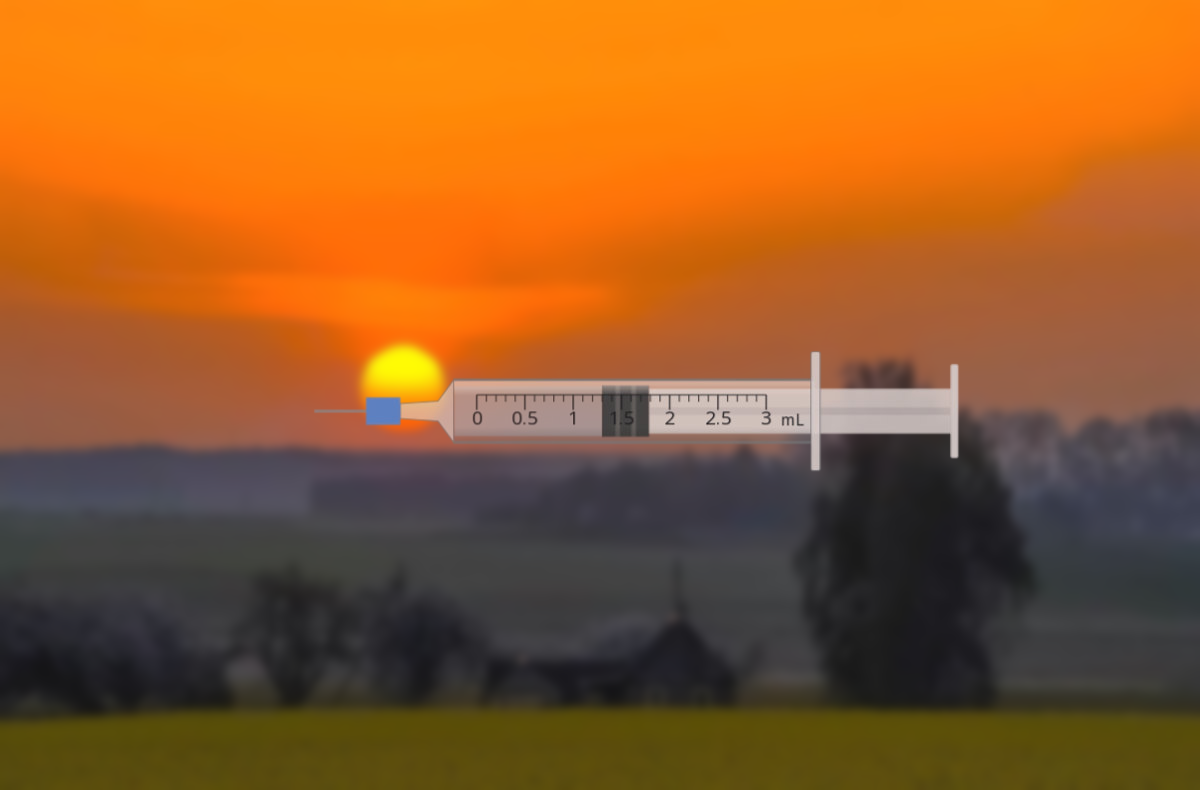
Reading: 1.3; mL
